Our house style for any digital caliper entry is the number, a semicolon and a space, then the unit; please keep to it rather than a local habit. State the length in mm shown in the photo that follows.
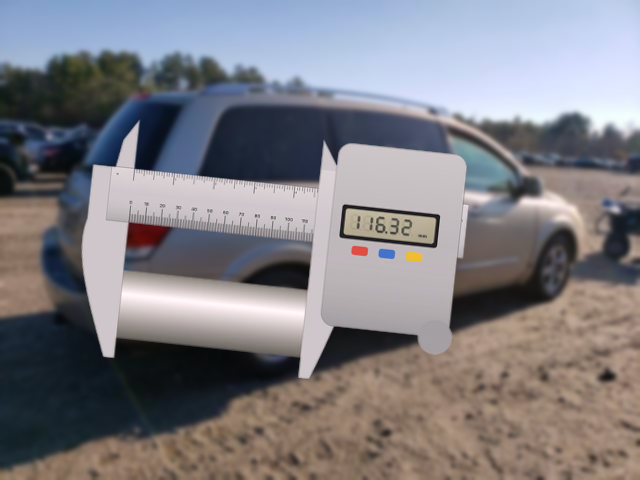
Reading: 116.32; mm
